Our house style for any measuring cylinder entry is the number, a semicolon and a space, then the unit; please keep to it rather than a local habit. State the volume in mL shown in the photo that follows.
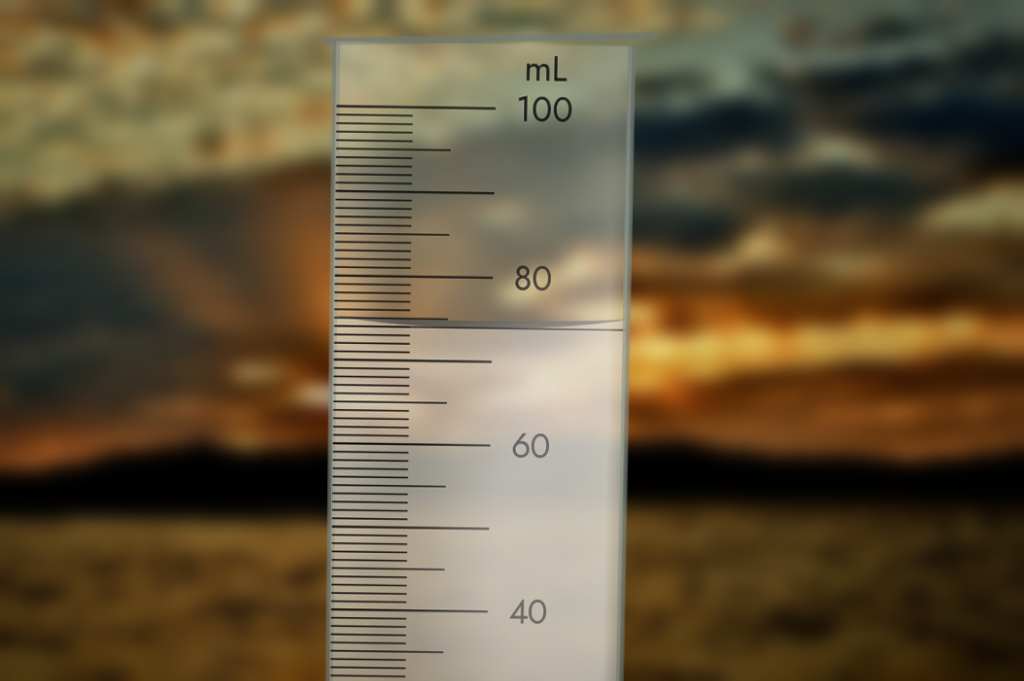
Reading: 74; mL
